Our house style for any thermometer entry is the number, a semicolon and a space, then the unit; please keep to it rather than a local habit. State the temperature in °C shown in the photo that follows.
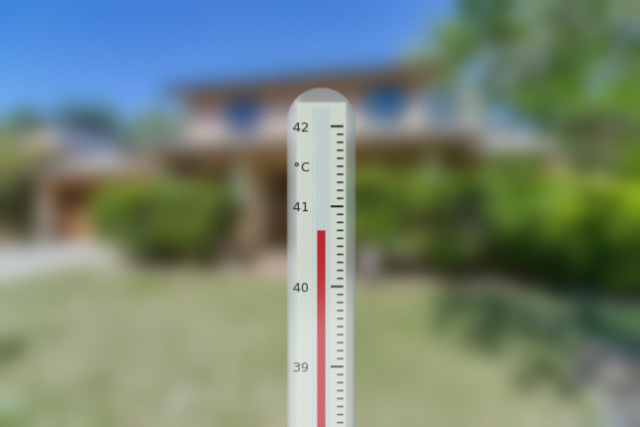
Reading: 40.7; °C
